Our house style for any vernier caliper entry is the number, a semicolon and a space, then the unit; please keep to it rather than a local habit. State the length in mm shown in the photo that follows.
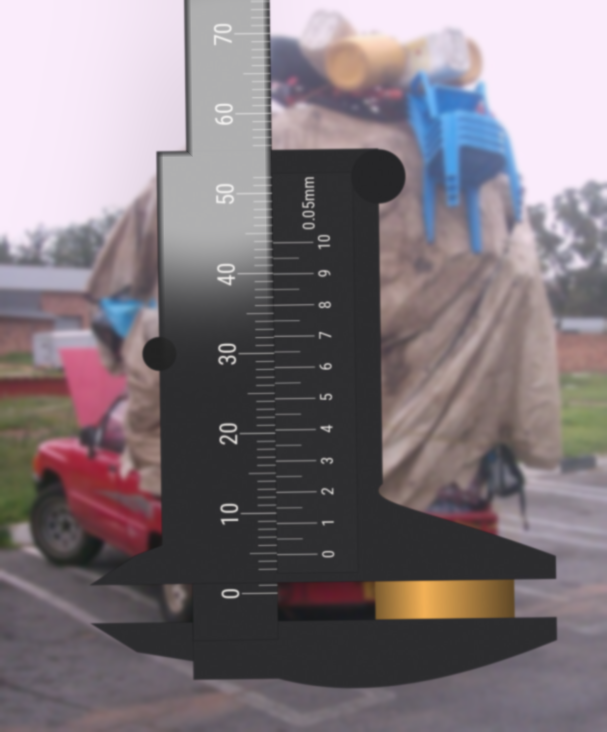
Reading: 4.8; mm
